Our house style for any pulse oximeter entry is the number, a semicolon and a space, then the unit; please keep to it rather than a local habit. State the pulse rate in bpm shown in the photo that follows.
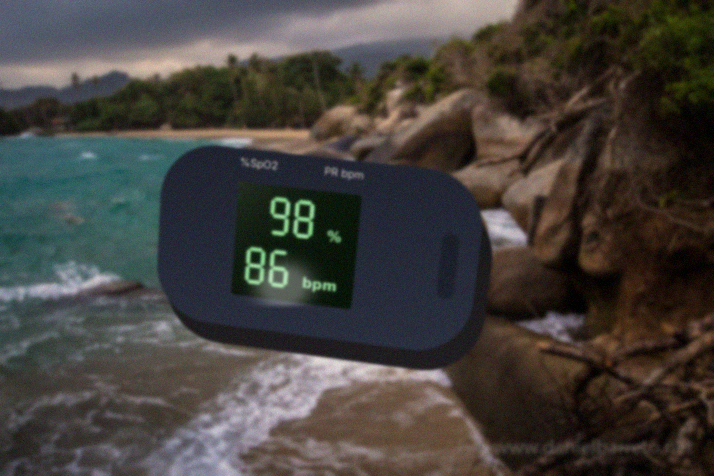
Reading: 86; bpm
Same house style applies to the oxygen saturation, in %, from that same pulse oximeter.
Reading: 98; %
